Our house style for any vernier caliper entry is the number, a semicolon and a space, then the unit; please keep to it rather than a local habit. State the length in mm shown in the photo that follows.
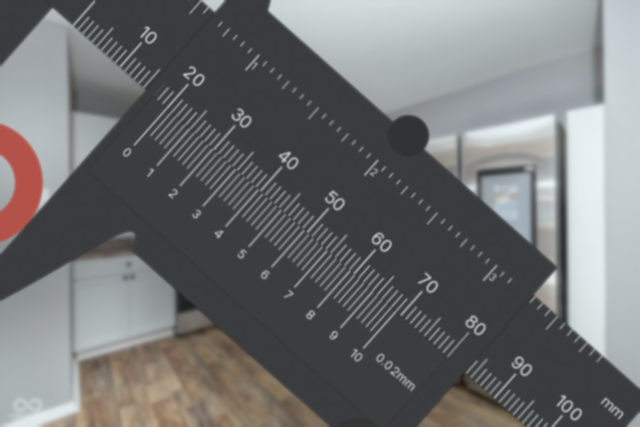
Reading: 20.0; mm
